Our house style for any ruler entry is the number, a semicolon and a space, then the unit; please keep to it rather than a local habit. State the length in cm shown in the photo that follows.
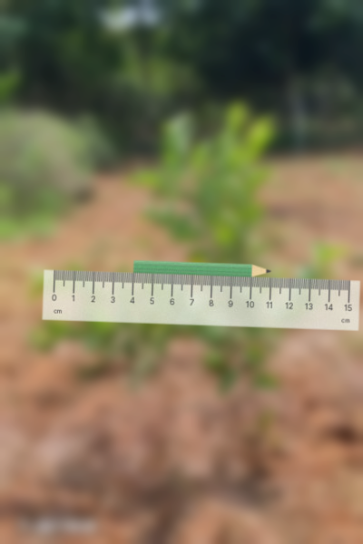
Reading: 7; cm
